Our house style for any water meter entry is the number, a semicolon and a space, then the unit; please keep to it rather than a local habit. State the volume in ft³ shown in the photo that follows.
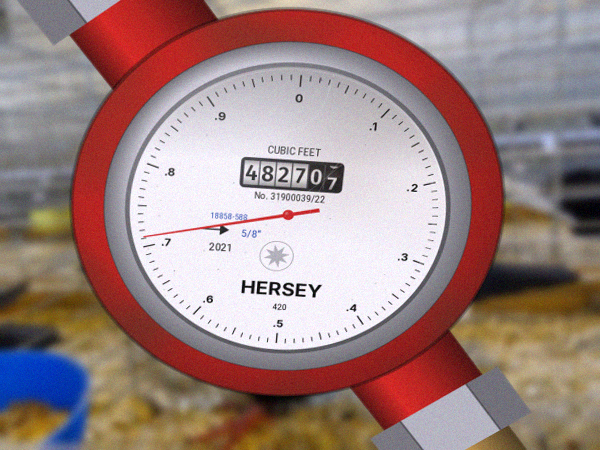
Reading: 482706.71; ft³
